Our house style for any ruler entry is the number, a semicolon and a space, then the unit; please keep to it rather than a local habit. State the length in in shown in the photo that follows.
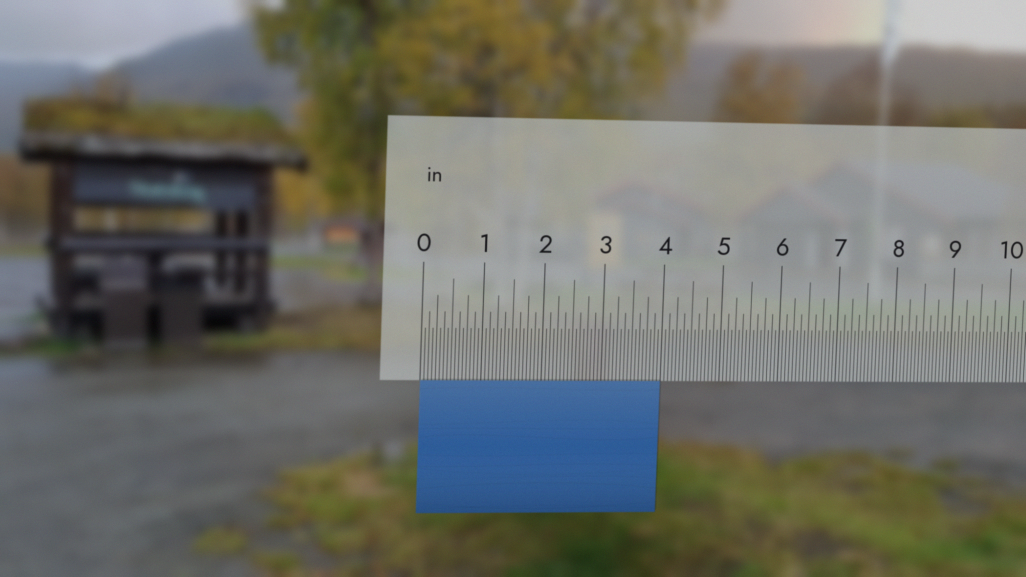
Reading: 4; in
